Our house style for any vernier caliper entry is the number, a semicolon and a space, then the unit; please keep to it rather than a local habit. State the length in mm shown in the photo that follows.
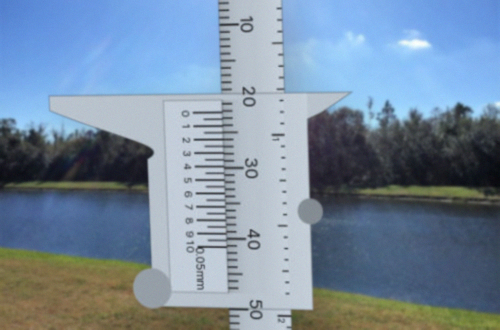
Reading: 22.2; mm
